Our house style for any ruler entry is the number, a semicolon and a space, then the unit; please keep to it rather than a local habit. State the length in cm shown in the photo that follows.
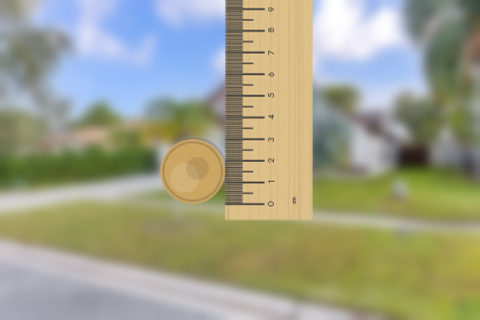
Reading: 3; cm
